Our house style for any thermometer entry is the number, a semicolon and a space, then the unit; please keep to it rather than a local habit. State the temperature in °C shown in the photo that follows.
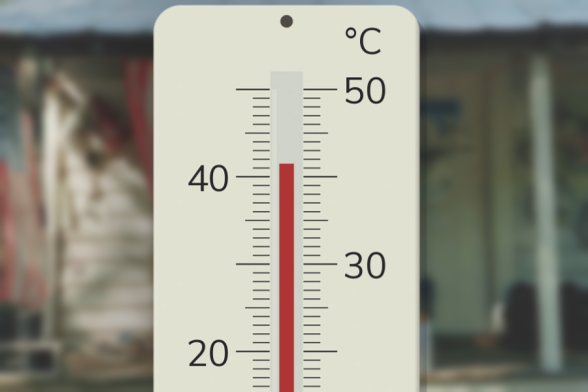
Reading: 41.5; °C
